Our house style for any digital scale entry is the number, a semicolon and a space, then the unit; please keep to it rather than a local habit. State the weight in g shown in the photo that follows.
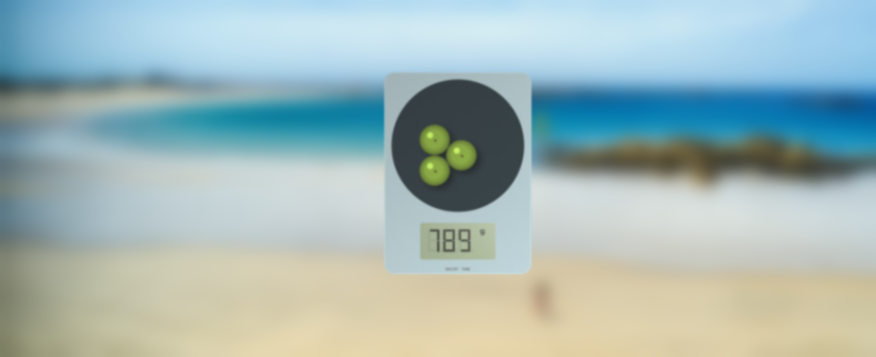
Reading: 789; g
